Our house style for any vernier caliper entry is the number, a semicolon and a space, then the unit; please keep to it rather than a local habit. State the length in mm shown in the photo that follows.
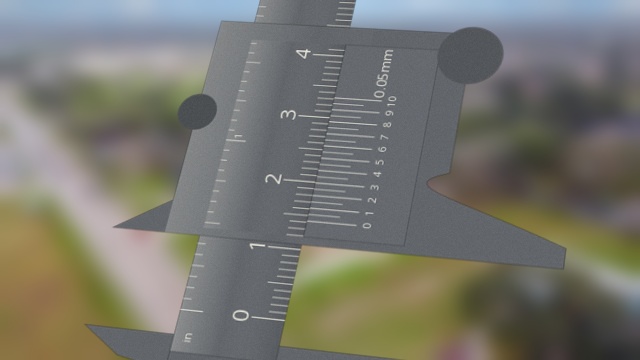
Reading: 14.2; mm
